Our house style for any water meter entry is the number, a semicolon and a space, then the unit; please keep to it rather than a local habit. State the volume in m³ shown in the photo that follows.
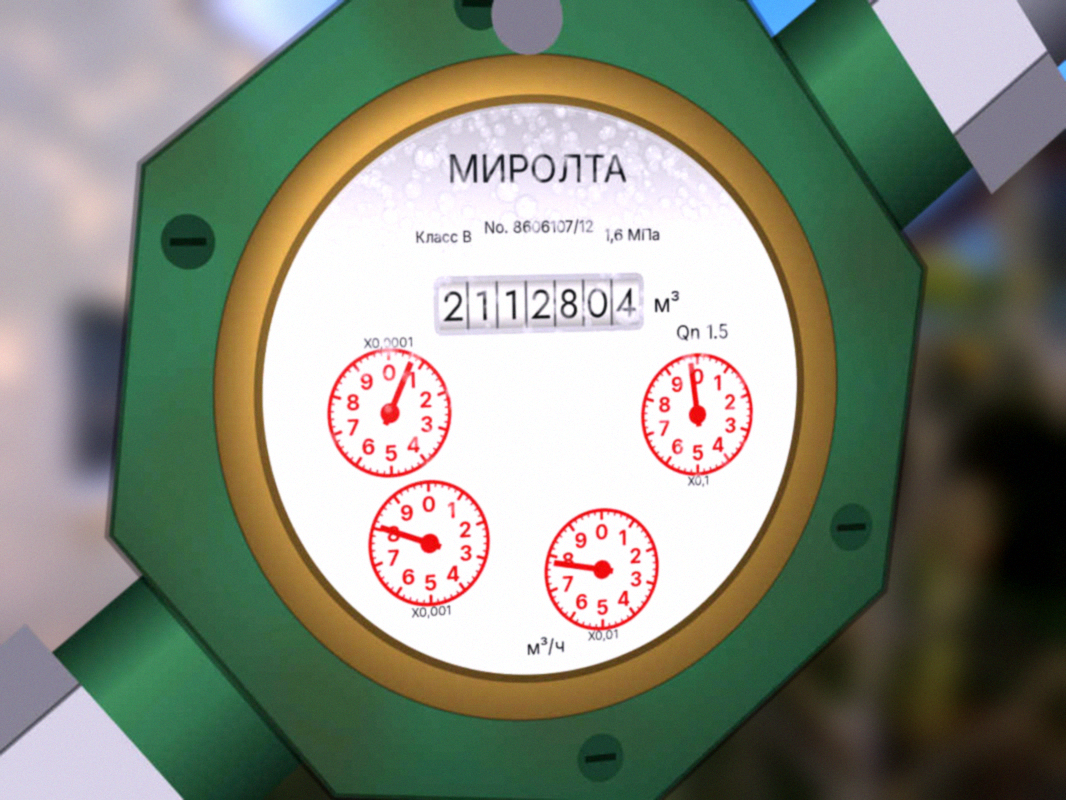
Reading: 2112803.9780; m³
